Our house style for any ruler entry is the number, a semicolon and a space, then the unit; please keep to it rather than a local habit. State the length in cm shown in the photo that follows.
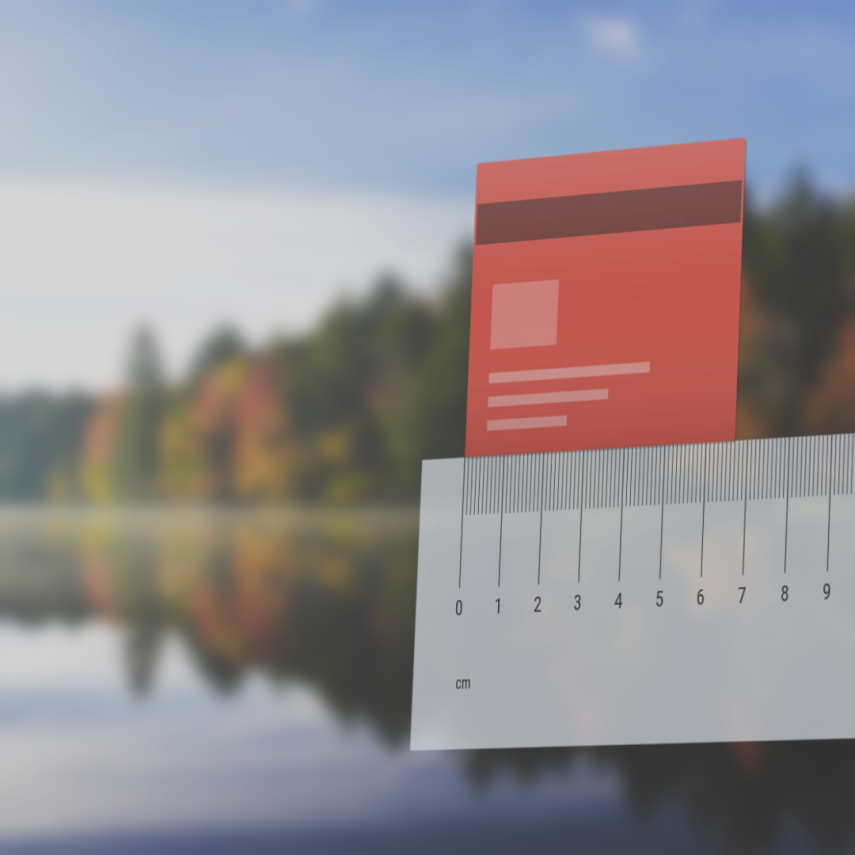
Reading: 6.7; cm
